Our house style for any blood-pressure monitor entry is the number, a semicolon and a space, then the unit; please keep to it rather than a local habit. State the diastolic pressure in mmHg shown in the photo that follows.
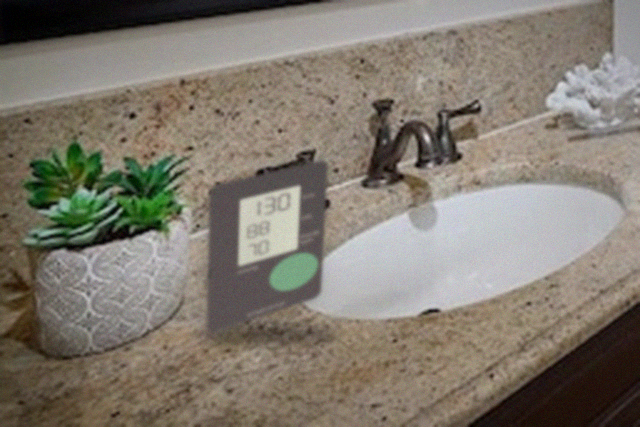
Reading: 88; mmHg
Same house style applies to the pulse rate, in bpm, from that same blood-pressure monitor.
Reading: 70; bpm
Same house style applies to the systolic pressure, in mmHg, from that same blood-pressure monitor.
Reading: 130; mmHg
